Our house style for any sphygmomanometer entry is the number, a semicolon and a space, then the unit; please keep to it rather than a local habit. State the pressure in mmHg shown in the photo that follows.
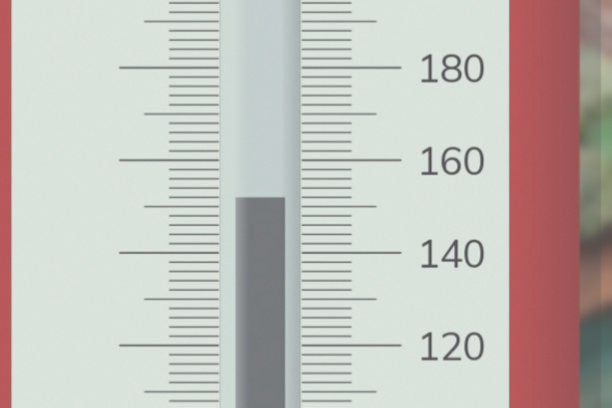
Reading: 152; mmHg
